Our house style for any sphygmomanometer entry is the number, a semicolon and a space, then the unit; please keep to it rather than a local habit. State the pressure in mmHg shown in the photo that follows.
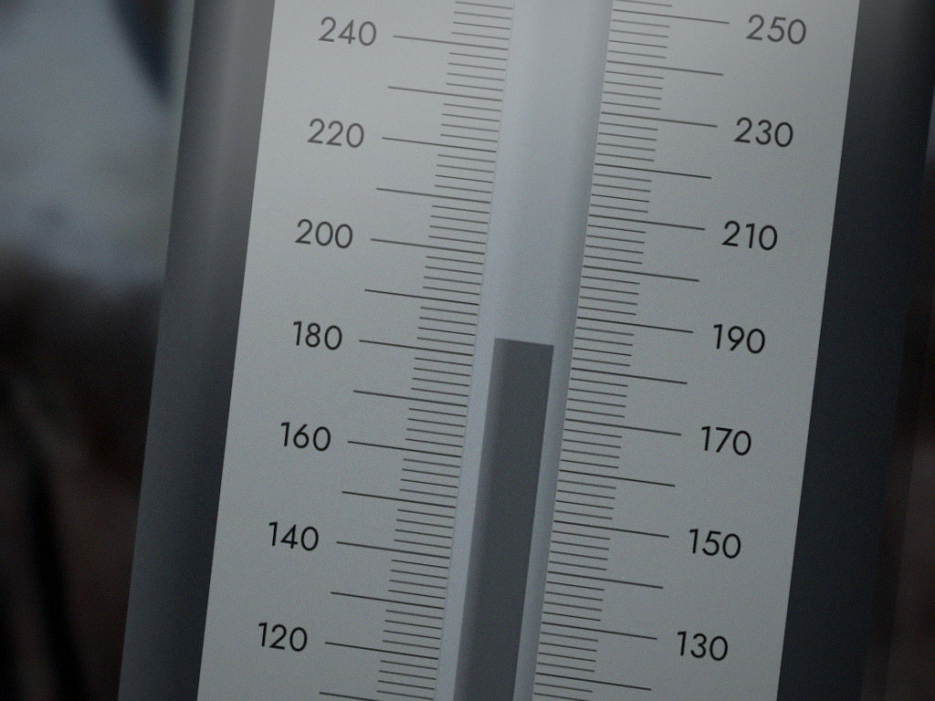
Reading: 184; mmHg
